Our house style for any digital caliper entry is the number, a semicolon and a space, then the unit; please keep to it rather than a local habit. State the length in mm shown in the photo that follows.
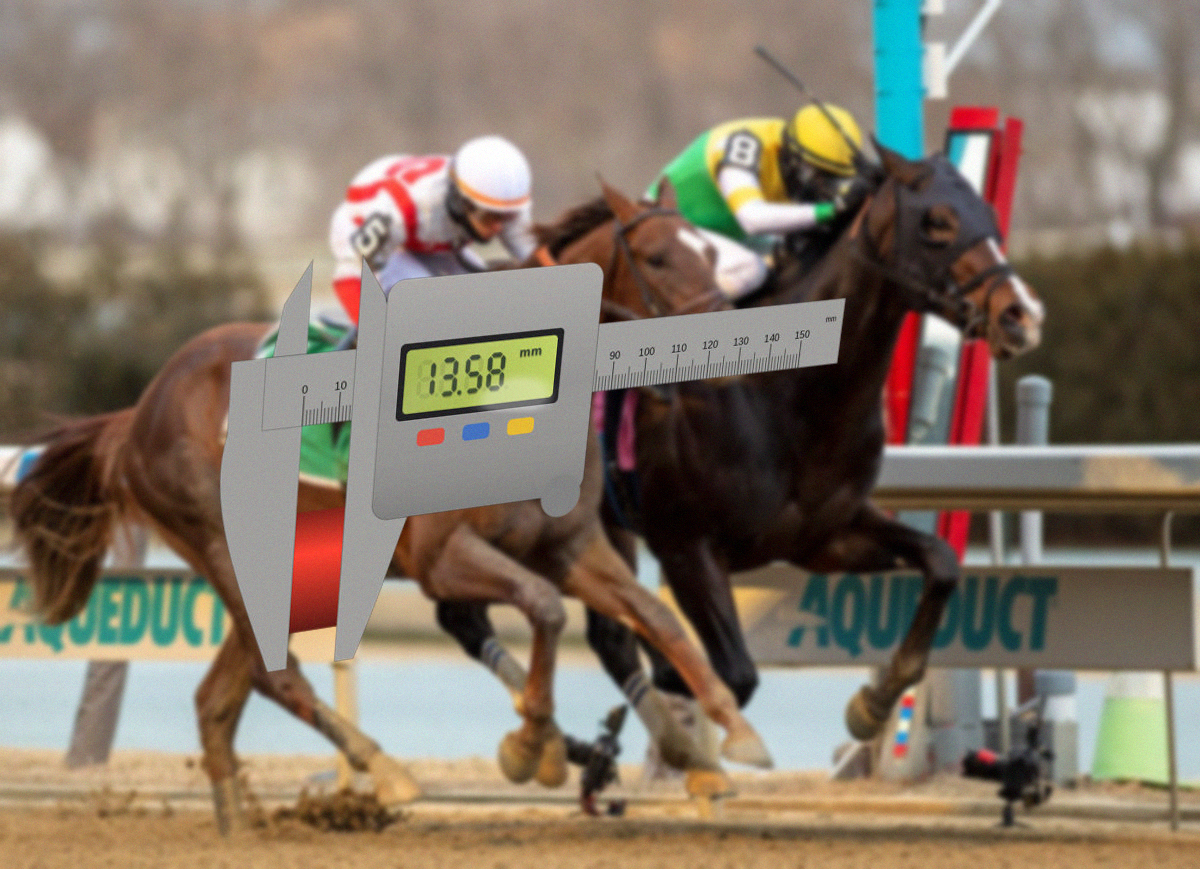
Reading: 13.58; mm
